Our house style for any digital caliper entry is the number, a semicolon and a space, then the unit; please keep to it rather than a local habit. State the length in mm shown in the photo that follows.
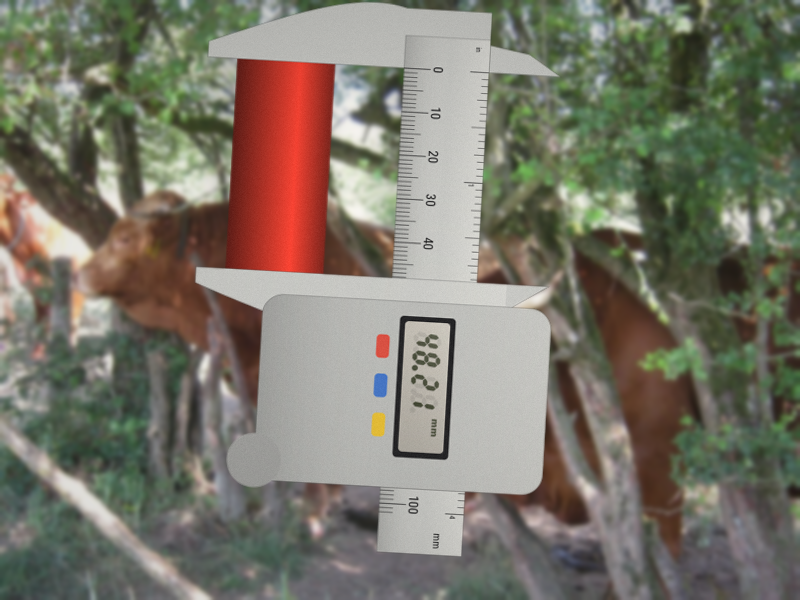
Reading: 48.21; mm
